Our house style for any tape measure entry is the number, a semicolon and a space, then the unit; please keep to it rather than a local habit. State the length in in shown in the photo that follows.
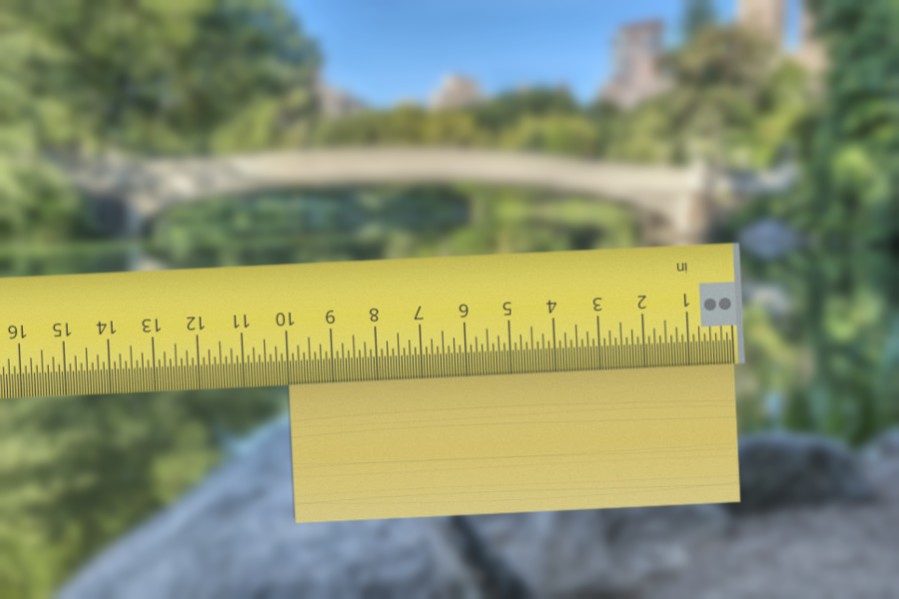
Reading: 10; in
